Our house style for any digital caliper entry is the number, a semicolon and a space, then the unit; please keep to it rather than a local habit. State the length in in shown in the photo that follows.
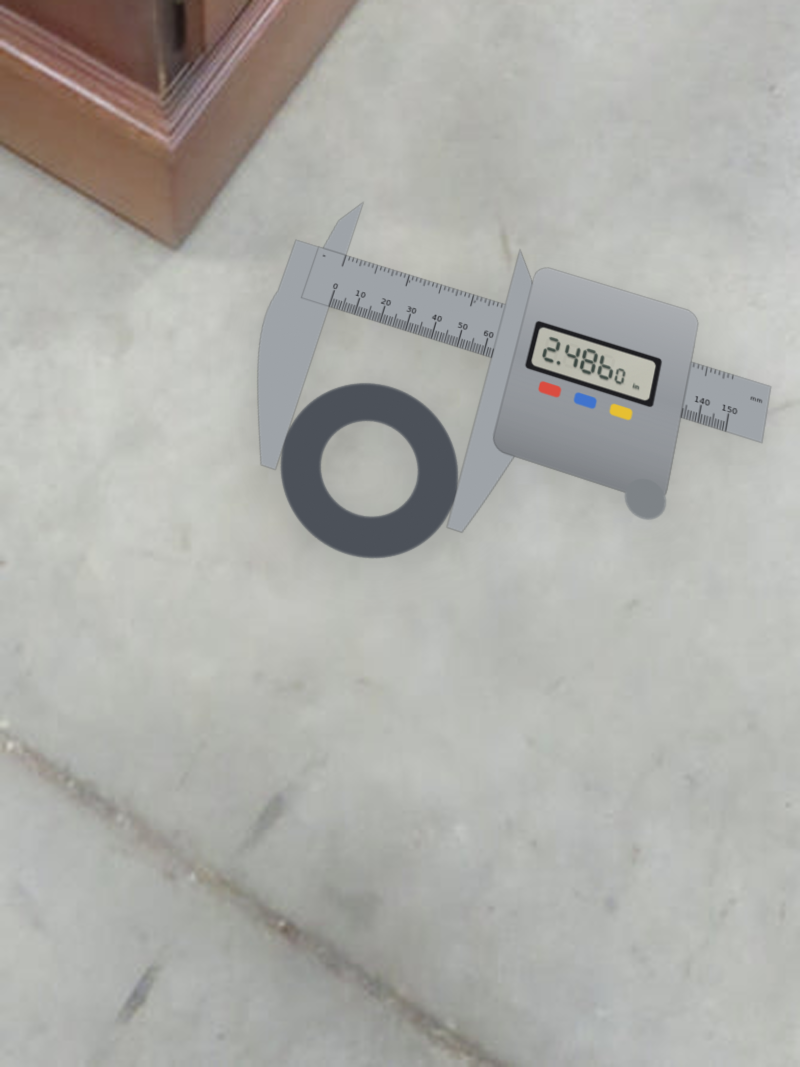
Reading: 2.4860; in
